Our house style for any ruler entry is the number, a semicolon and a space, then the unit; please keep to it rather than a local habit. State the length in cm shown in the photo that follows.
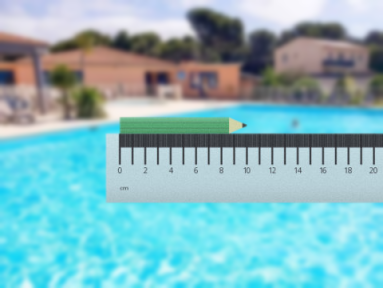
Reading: 10; cm
